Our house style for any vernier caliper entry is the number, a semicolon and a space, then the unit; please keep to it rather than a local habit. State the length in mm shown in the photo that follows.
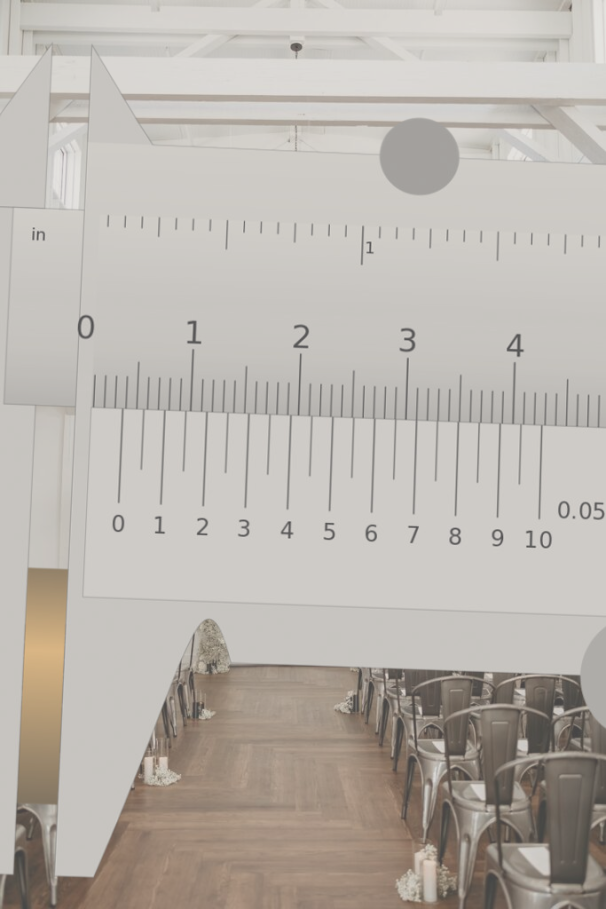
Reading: 3.7; mm
